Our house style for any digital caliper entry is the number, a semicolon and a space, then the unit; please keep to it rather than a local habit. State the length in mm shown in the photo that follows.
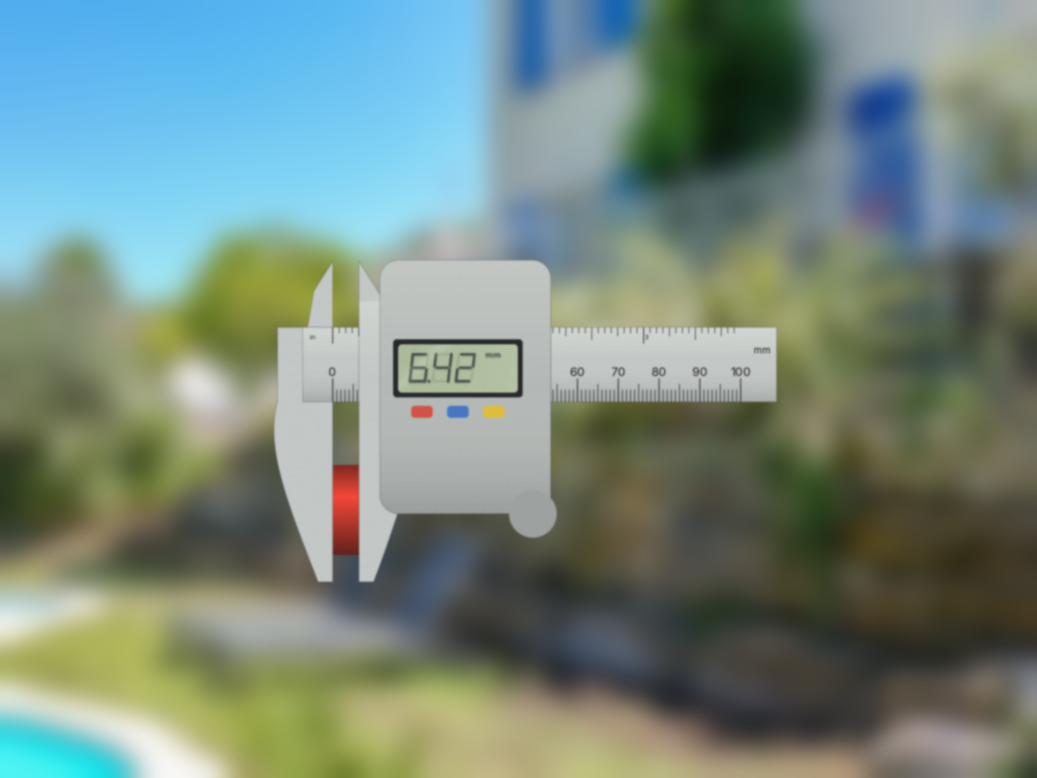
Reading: 6.42; mm
